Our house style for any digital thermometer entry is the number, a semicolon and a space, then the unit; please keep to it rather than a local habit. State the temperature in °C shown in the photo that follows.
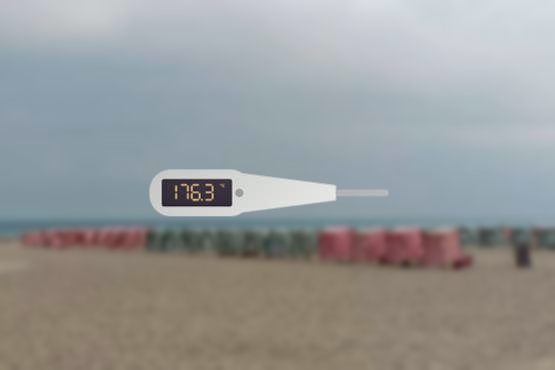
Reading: 176.3; °C
